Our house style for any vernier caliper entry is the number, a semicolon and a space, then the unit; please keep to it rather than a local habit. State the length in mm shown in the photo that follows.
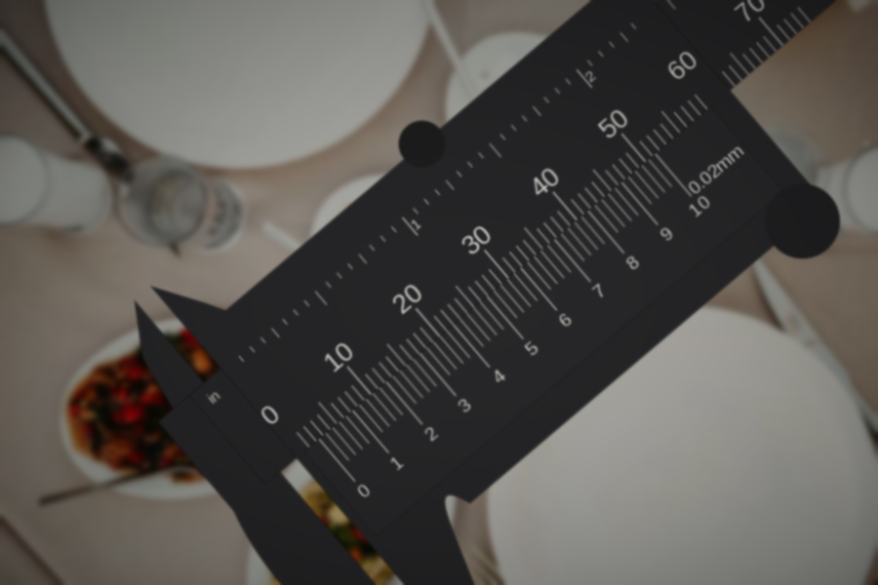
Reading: 2.4; mm
